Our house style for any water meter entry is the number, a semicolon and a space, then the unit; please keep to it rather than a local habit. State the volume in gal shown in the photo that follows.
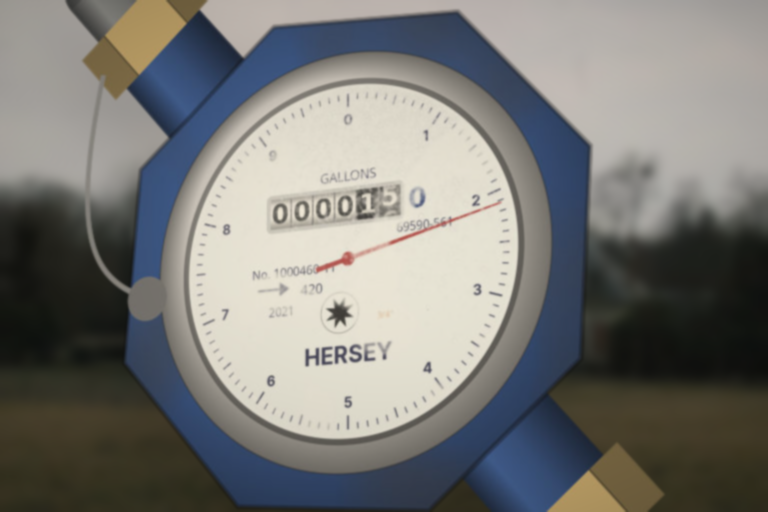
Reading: 152.1; gal
